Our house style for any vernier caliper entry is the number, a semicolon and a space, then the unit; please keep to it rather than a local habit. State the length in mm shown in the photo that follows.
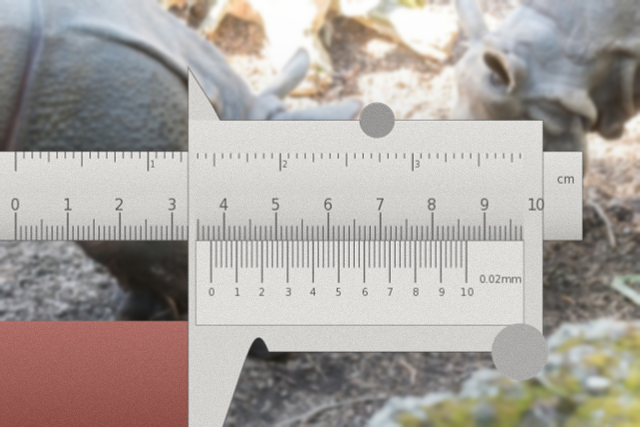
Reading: 37.5; mm
